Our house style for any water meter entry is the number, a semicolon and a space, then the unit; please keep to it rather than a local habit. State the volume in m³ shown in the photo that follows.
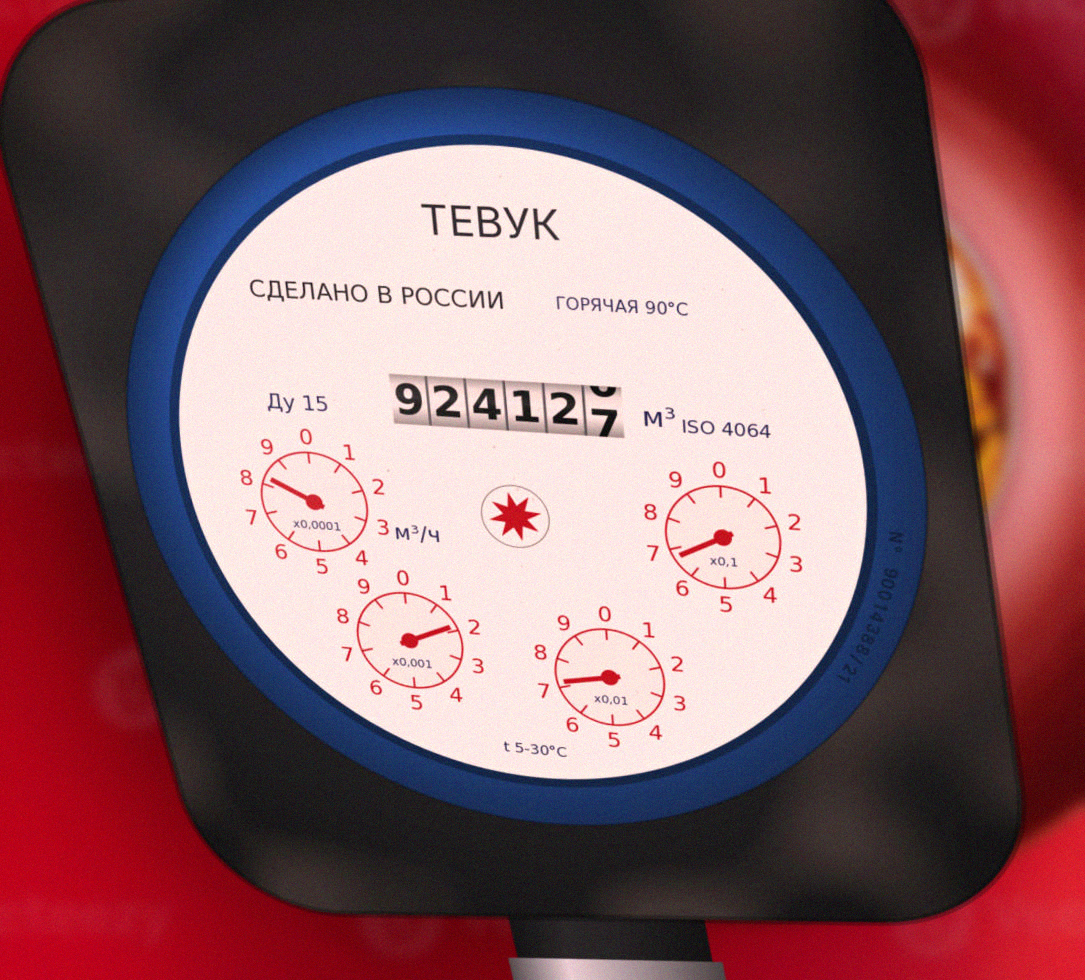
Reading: 924126.6718; m³
